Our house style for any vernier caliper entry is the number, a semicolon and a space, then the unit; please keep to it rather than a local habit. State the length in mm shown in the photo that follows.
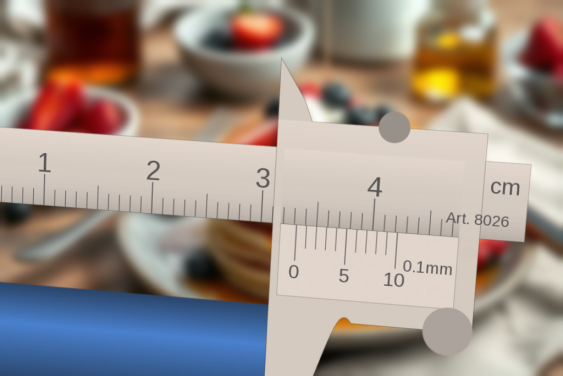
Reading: 33.2; mm
